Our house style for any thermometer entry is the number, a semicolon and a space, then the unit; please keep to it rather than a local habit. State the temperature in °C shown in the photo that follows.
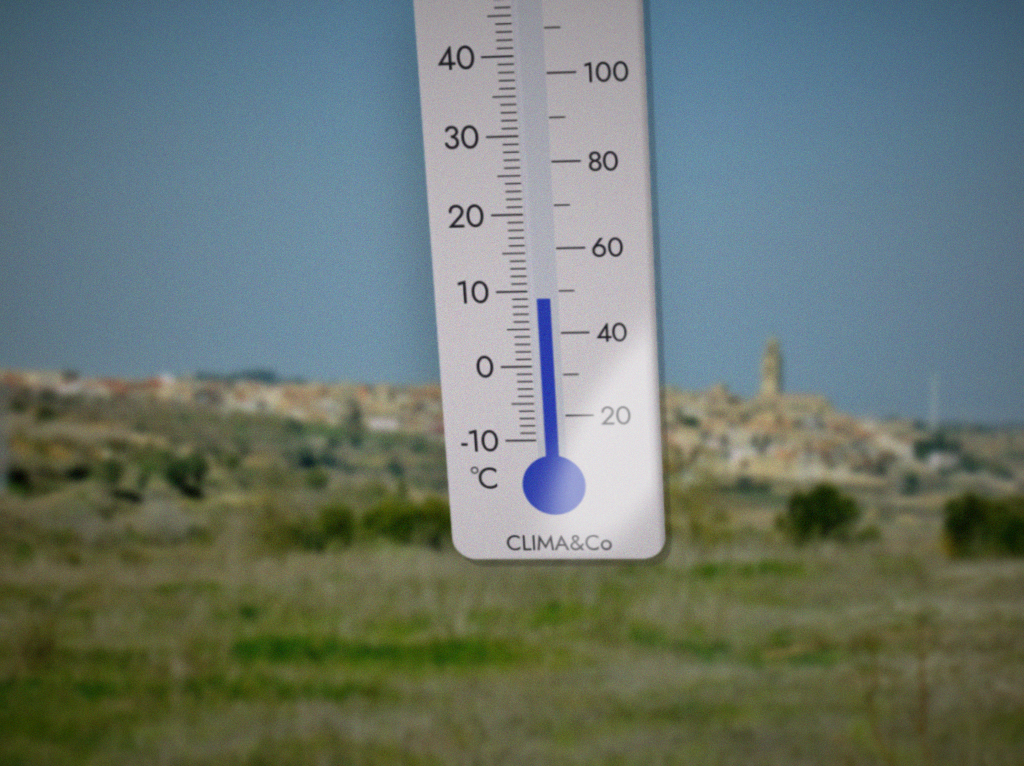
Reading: 9; °C
